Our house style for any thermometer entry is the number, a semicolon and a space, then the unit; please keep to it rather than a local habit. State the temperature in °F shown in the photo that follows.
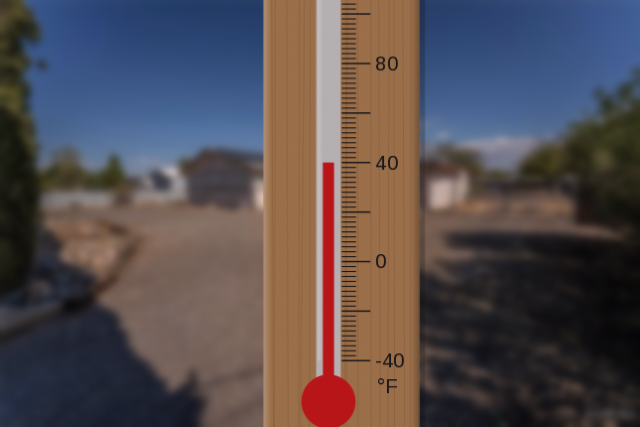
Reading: 40; °F
